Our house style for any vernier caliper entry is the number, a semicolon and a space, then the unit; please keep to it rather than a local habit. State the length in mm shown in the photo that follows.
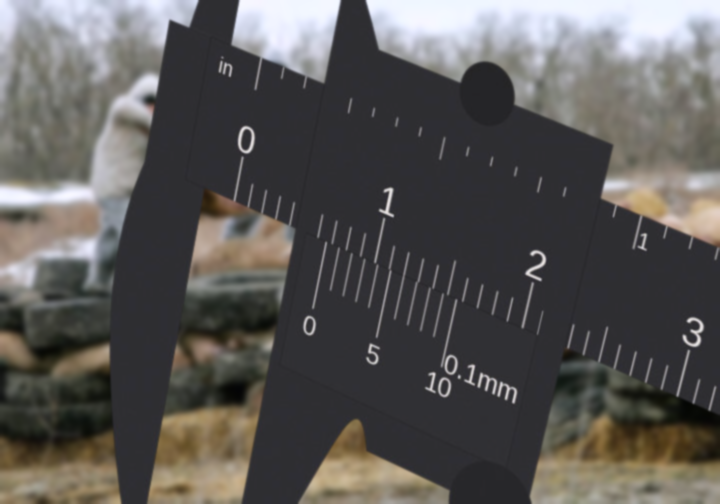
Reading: 6.6; mm
